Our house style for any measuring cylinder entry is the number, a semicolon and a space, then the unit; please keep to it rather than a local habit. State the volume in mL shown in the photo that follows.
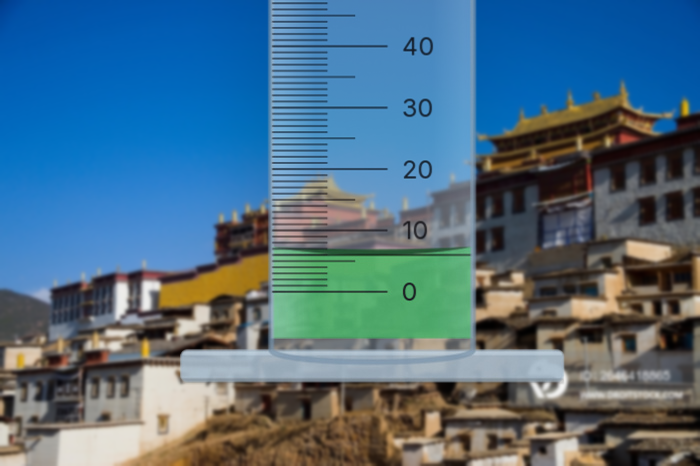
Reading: 6; mL
